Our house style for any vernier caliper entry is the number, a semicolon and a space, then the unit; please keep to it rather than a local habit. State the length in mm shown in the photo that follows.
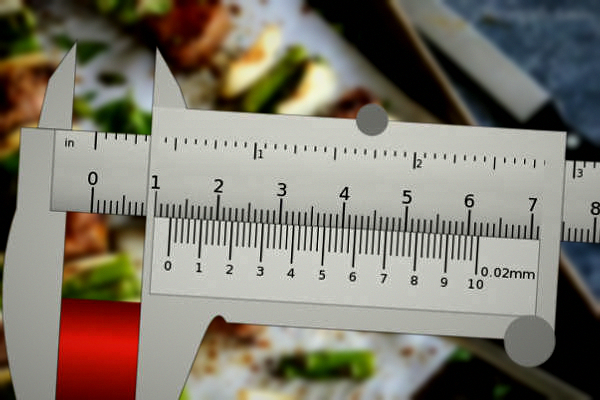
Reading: 12.6; mm
